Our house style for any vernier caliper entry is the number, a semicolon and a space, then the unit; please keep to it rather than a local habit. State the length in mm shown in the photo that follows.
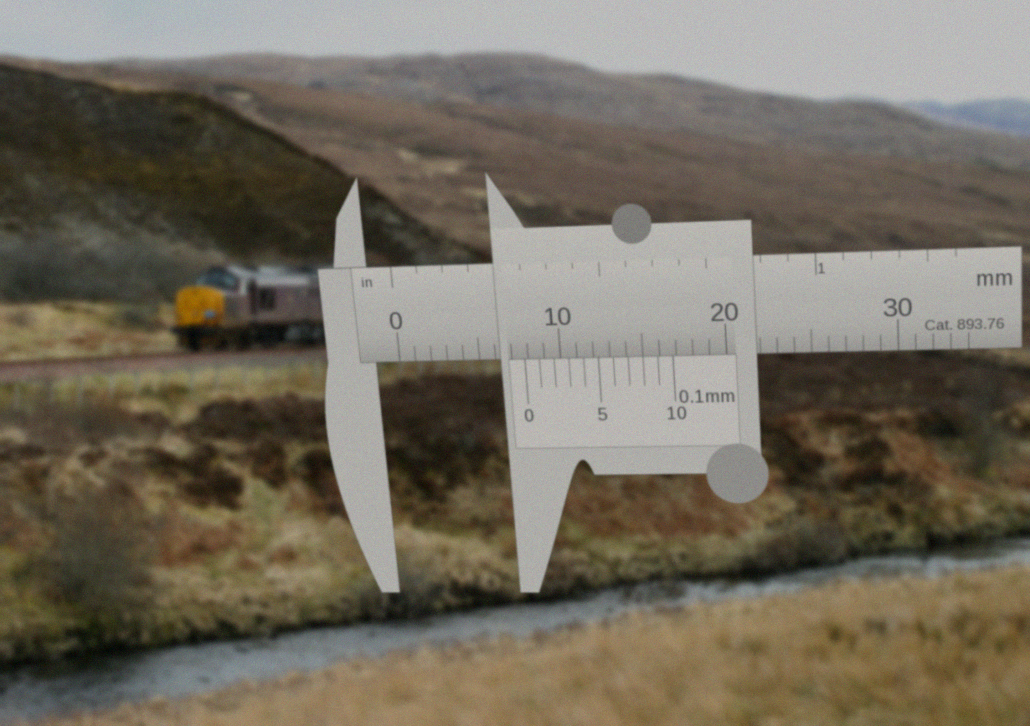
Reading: 7.8; mm
